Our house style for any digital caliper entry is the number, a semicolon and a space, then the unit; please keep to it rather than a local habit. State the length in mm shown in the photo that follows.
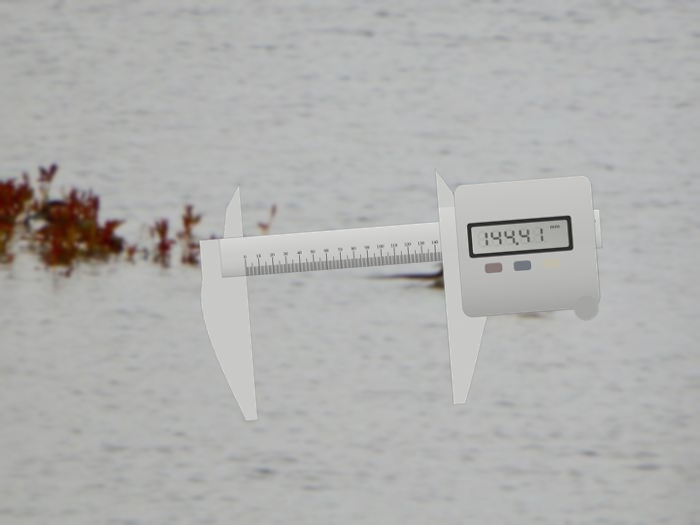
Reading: 144.41; mm
